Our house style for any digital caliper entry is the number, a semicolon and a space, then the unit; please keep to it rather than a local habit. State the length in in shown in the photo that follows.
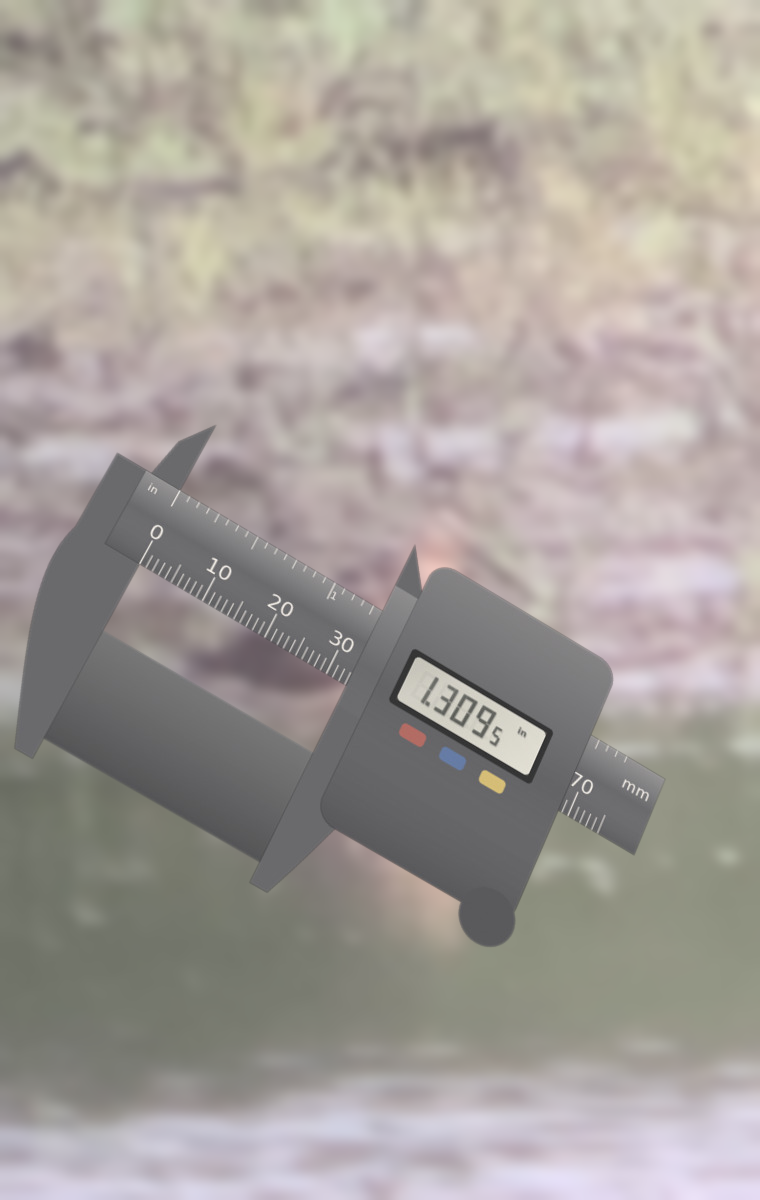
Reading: 1.3095; in
